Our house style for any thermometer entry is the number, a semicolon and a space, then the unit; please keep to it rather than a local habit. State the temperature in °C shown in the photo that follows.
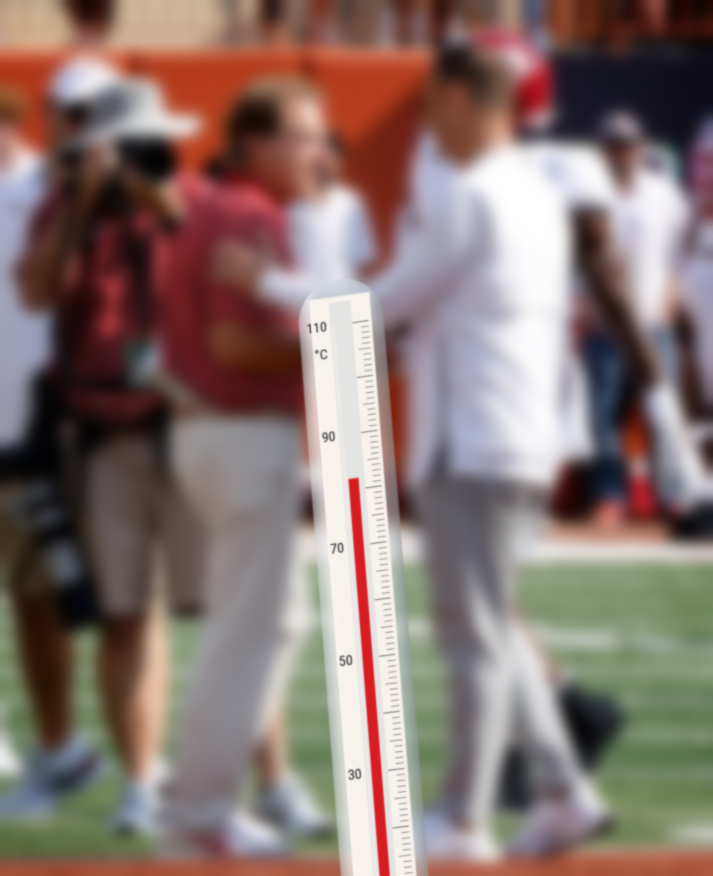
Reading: 82; °C
